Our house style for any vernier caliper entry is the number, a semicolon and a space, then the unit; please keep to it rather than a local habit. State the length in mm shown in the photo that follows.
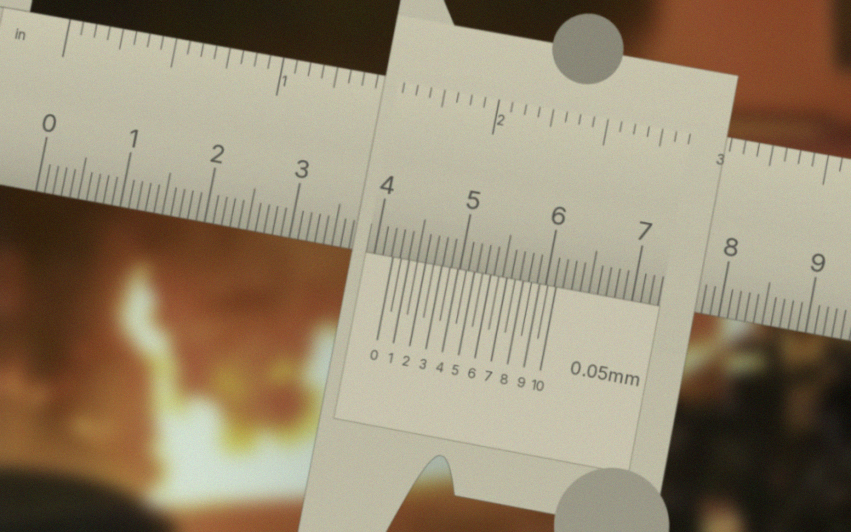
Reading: 42.2; mm
